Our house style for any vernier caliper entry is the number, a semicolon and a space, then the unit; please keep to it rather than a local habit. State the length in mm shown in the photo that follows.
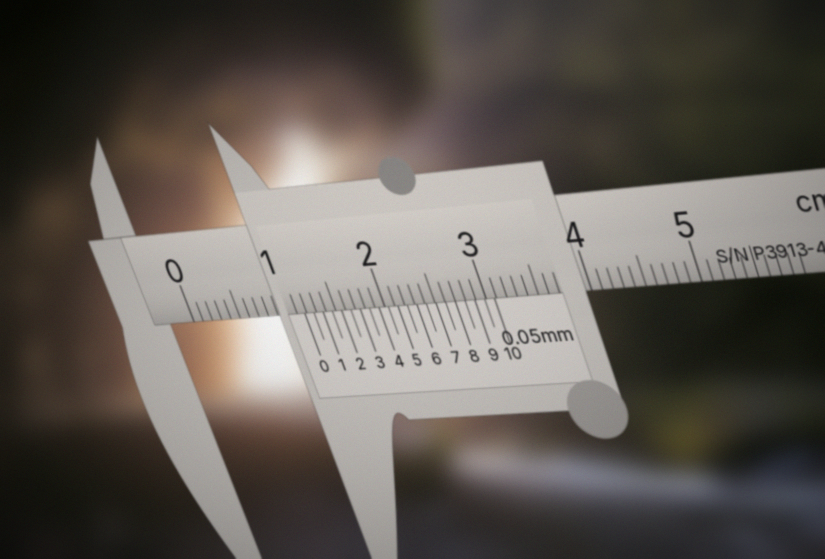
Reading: 11.8; mm
